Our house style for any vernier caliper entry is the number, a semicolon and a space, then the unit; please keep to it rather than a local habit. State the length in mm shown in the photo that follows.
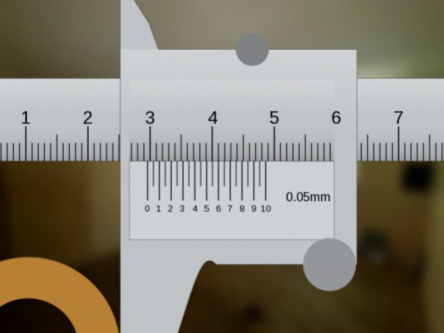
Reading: 29.6; mm
